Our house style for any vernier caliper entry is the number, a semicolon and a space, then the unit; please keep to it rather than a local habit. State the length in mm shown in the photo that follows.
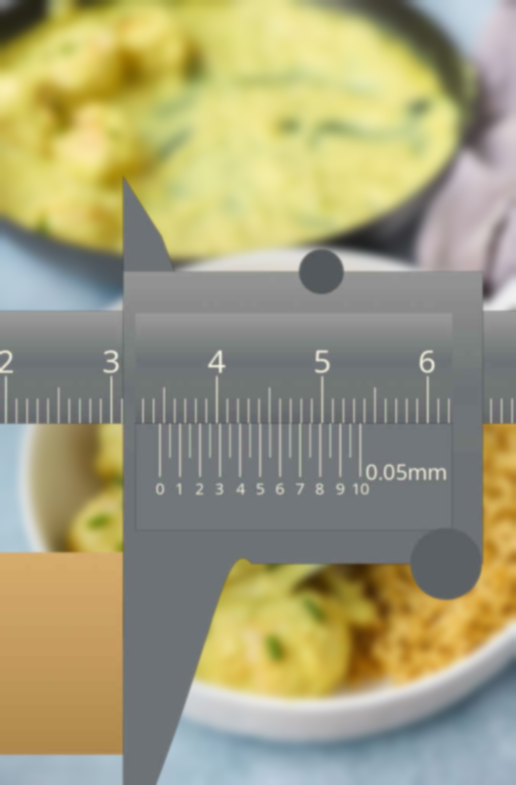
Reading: 34.6; mm
